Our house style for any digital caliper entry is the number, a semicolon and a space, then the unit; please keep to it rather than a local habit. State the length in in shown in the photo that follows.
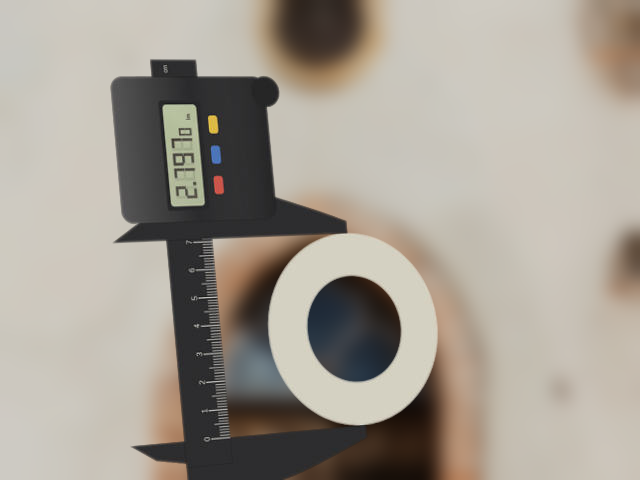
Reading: 2.7970; in
